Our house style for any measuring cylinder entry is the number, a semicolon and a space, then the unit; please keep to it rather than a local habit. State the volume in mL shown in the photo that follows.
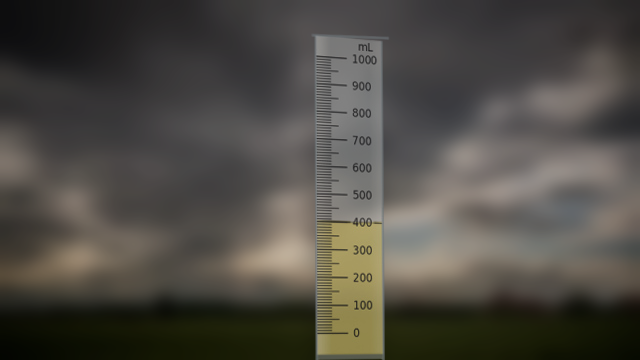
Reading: 400; mL
